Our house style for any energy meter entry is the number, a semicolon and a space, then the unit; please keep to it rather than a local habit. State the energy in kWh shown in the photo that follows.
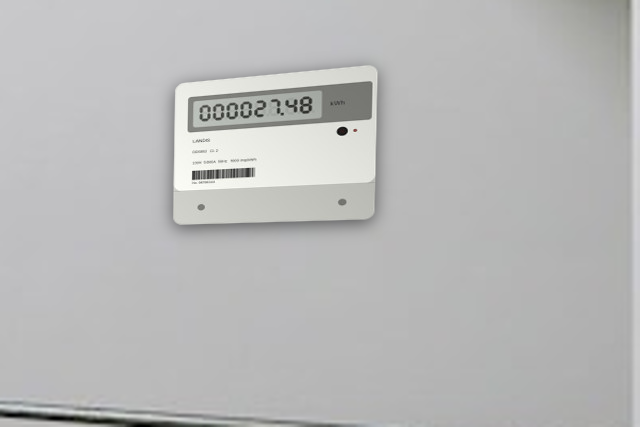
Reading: 27.48; kWh
